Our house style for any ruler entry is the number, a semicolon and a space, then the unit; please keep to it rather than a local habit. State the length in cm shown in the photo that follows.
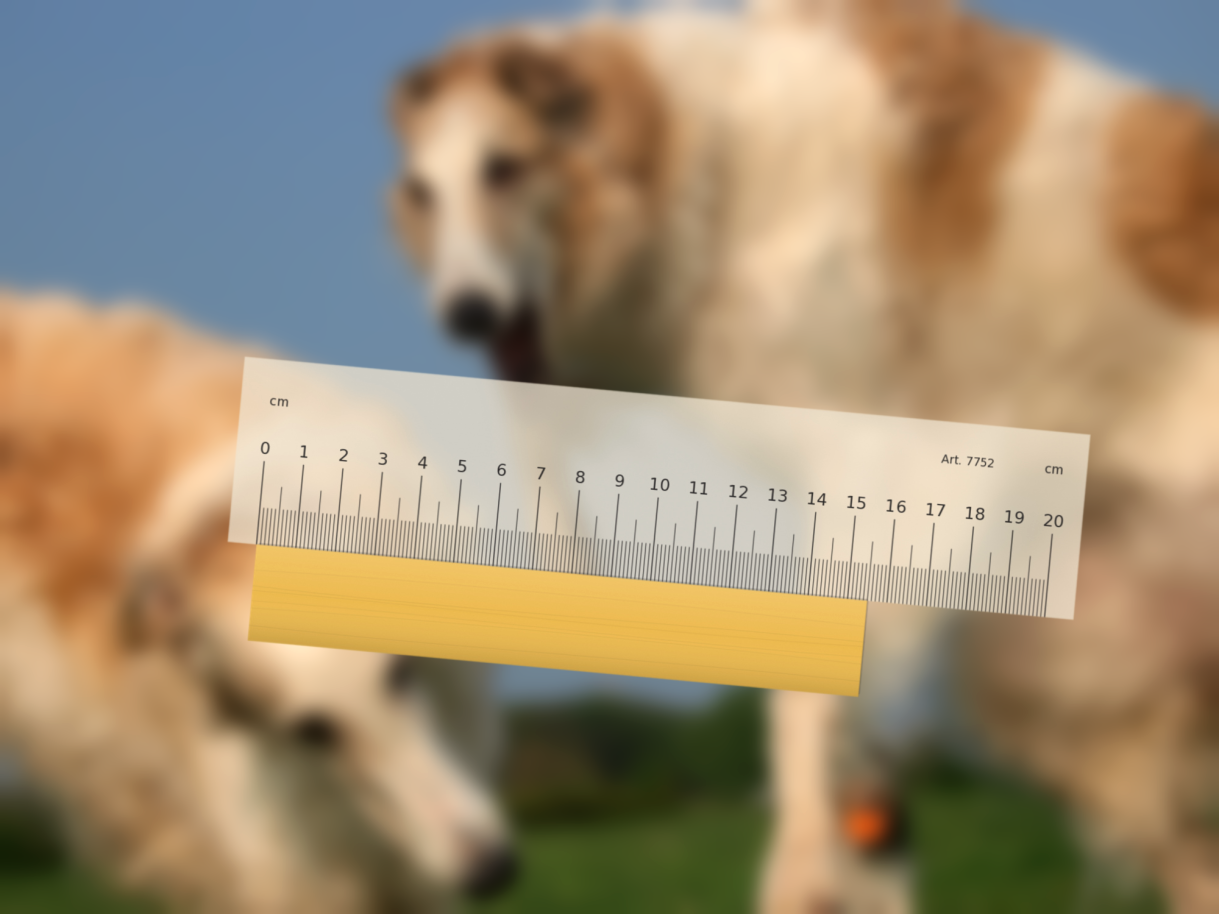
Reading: 15.5; cm
